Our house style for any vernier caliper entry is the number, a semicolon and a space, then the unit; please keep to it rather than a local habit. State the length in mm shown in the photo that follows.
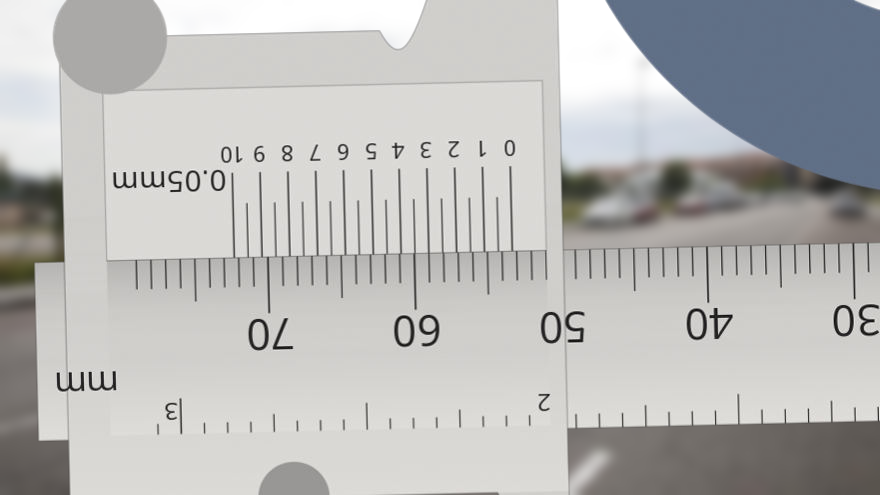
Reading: 53.3; mm
